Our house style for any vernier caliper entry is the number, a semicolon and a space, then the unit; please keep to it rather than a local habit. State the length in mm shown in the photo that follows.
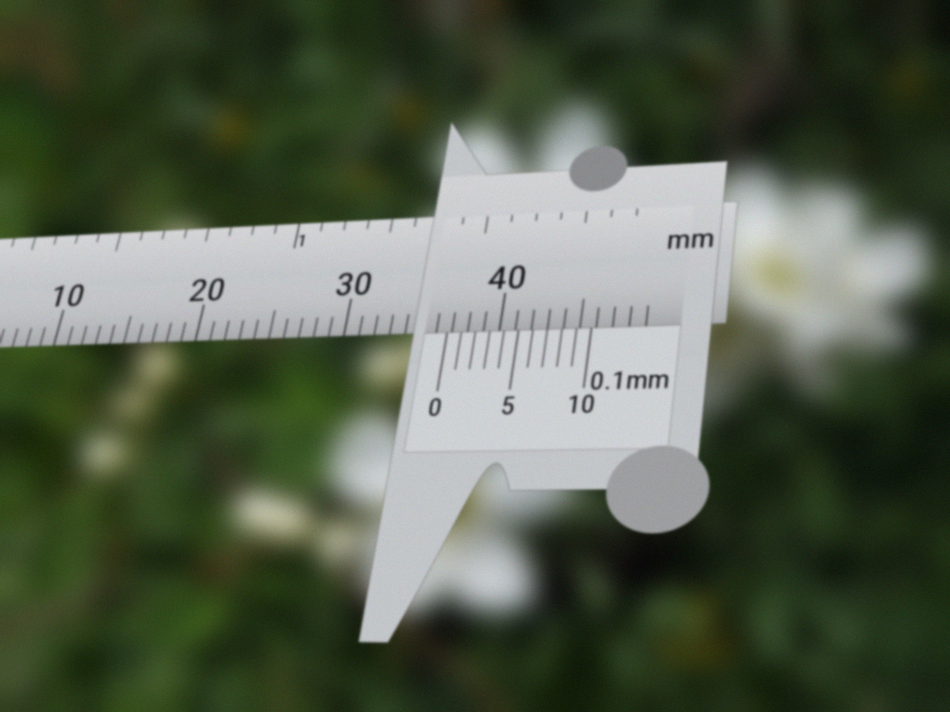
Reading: 36.7; mm
